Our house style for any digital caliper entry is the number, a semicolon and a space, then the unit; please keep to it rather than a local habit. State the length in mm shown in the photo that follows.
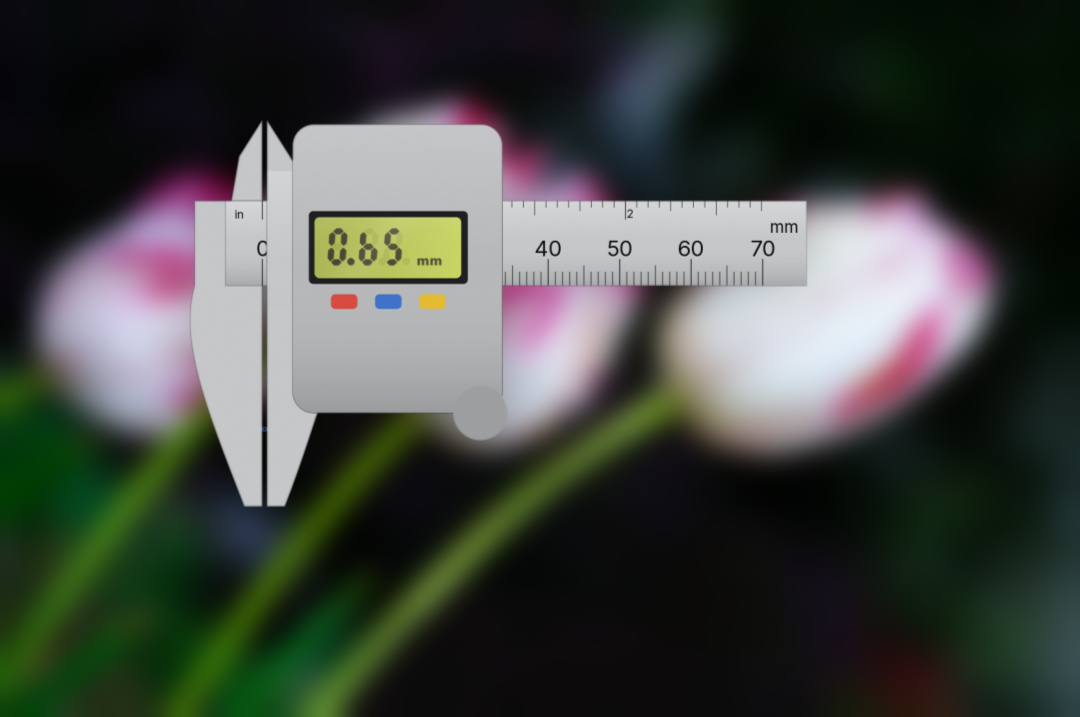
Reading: 0.65; mm
